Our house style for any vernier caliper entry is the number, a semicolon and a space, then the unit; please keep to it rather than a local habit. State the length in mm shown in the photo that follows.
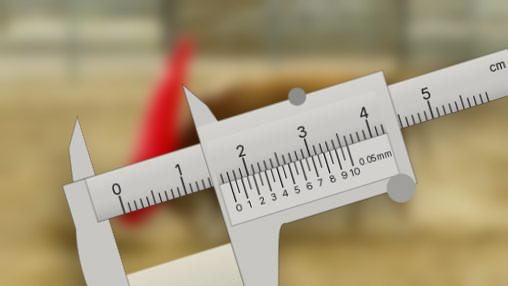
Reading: 17.0; mm
